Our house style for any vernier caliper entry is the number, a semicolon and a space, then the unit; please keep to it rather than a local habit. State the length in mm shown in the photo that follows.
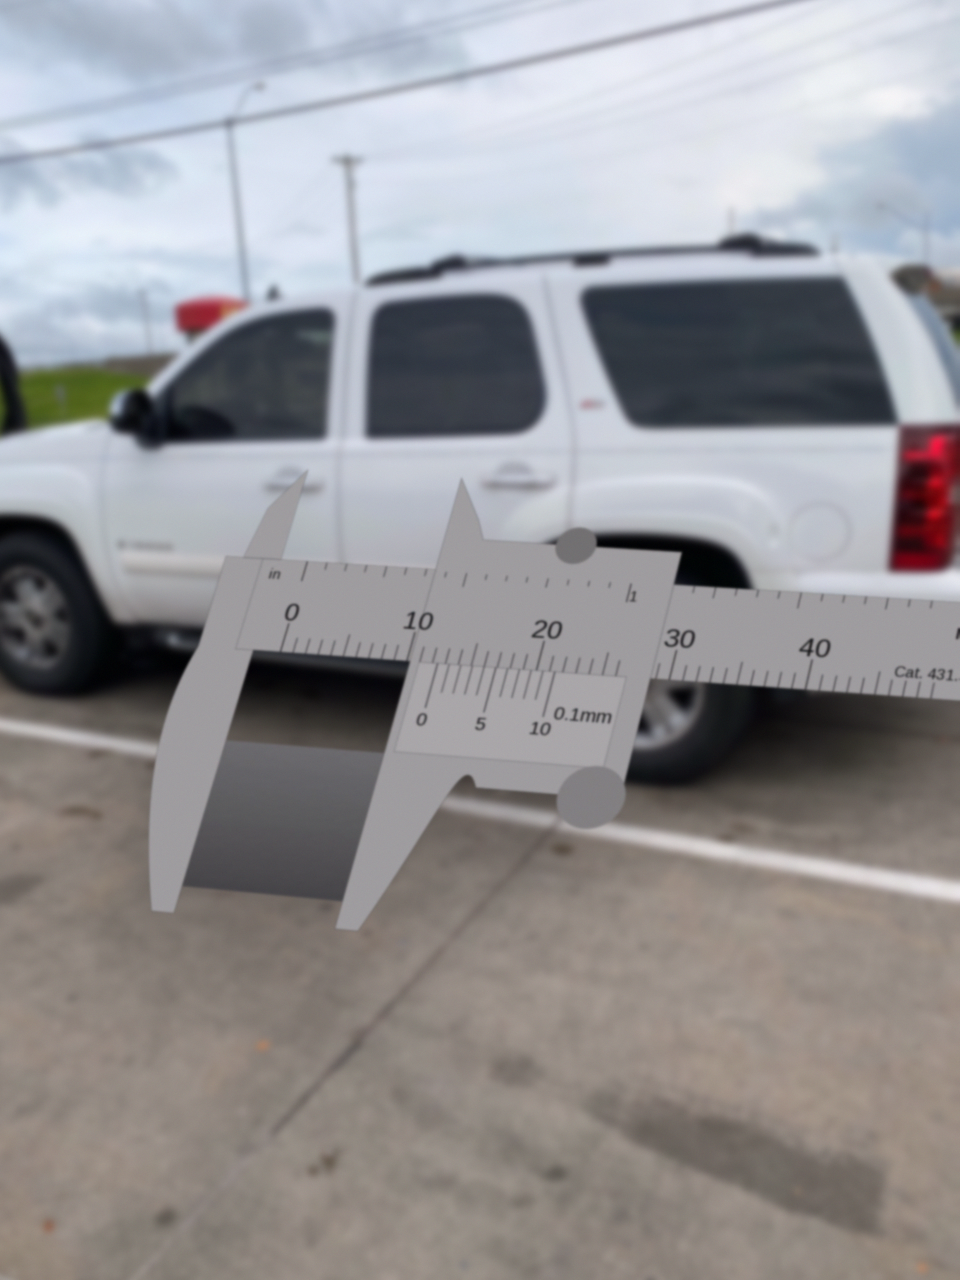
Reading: 12.4; mm
